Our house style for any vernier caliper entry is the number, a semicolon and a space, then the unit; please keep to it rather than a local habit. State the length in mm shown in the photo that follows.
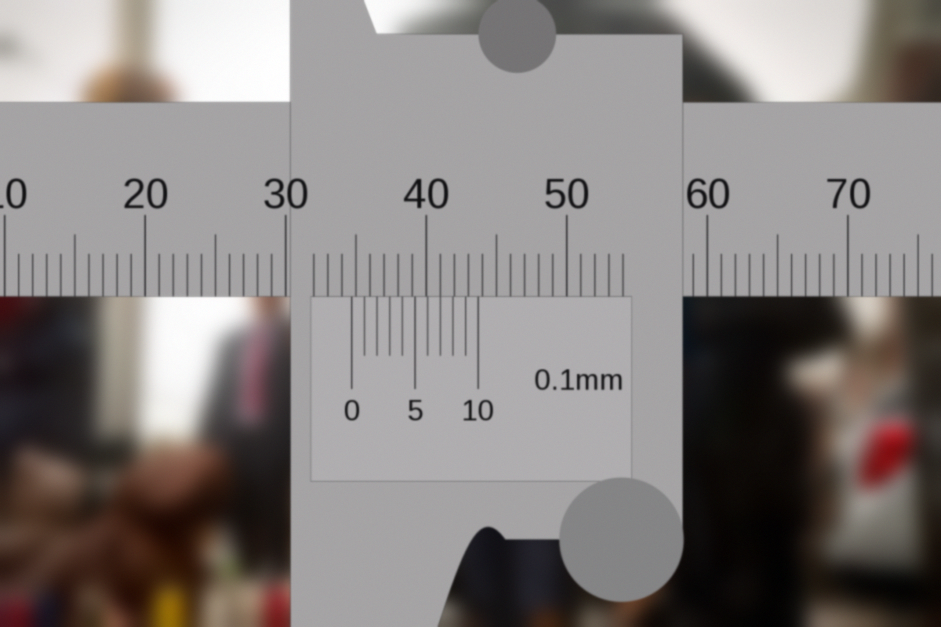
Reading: 34.7; mm
